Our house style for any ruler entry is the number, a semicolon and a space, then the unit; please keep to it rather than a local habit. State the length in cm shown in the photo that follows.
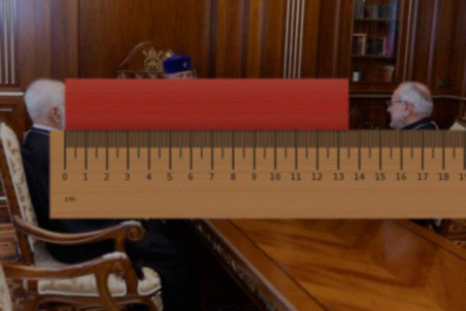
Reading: 13.5; cm
